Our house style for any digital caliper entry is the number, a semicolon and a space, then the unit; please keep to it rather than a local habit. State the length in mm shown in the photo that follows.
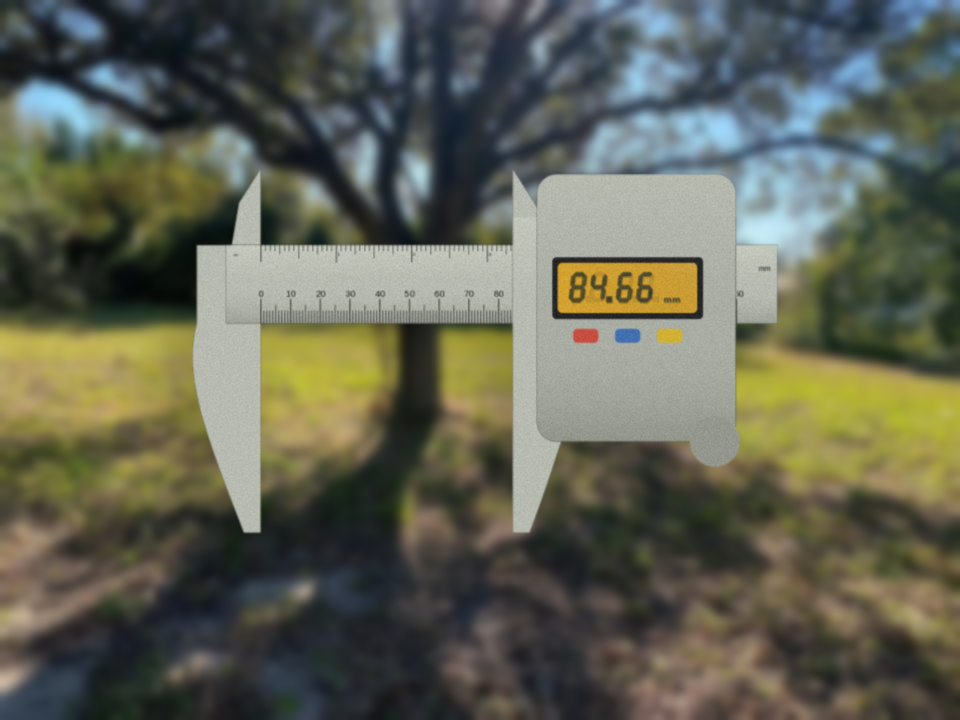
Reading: 84.66; mm
